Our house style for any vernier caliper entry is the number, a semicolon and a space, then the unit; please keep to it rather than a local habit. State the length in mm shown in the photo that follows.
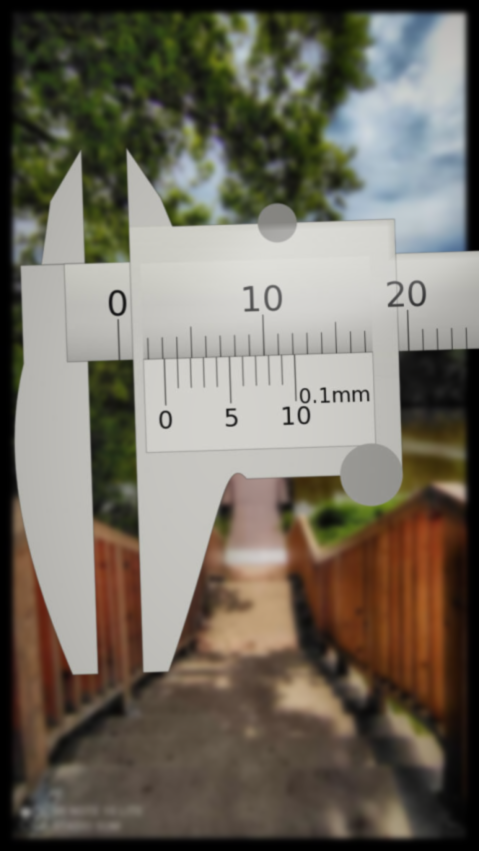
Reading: 3.1; mm
